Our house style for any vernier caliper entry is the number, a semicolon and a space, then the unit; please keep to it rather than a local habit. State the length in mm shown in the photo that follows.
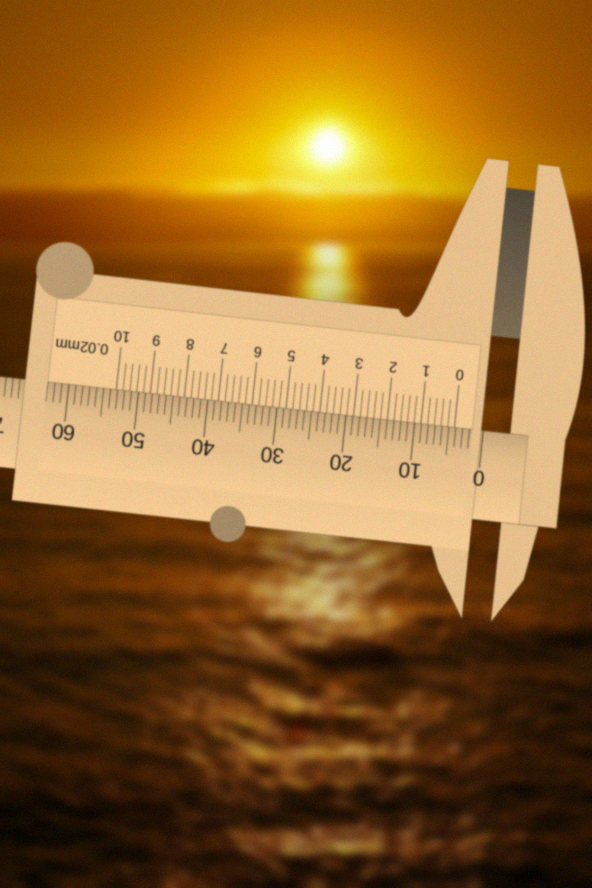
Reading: 4.2; mm
